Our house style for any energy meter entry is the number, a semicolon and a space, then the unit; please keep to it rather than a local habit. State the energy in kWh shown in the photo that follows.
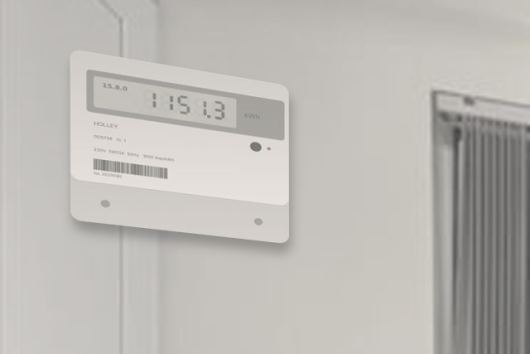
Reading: 1151.3; kWh
